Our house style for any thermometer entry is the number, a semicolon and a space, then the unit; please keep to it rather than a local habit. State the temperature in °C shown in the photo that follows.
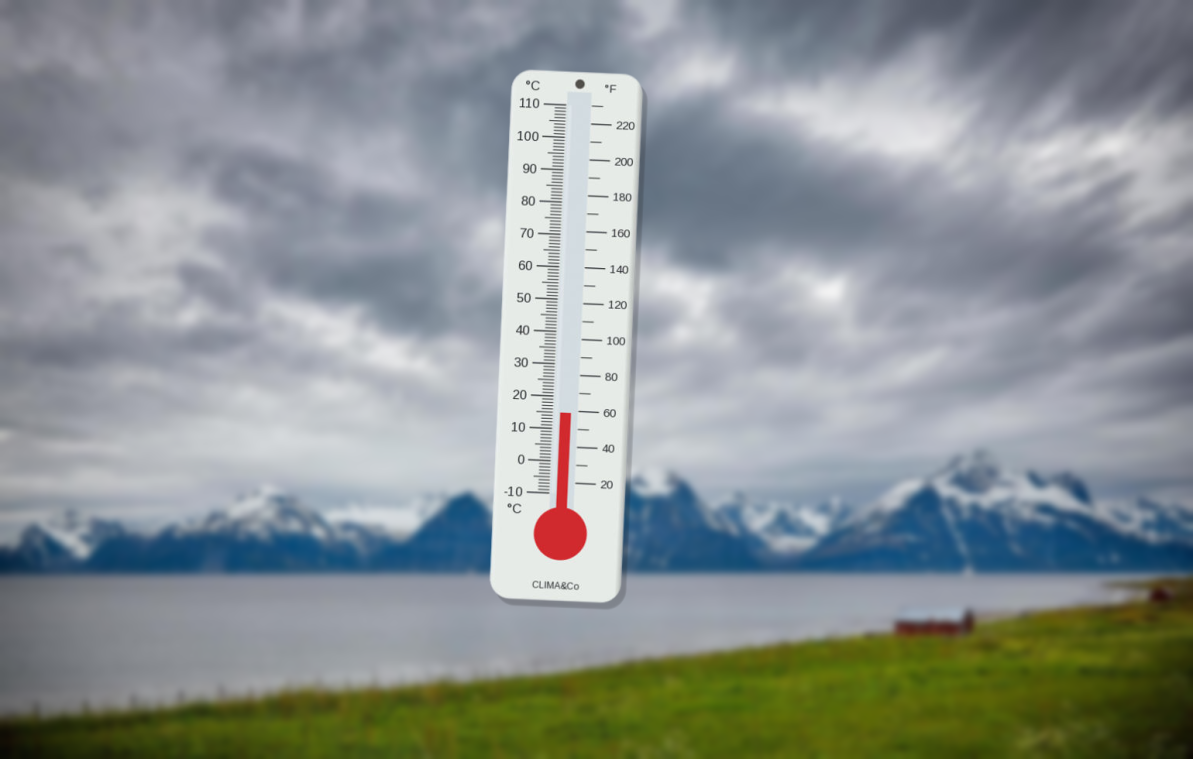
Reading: 15; °C
